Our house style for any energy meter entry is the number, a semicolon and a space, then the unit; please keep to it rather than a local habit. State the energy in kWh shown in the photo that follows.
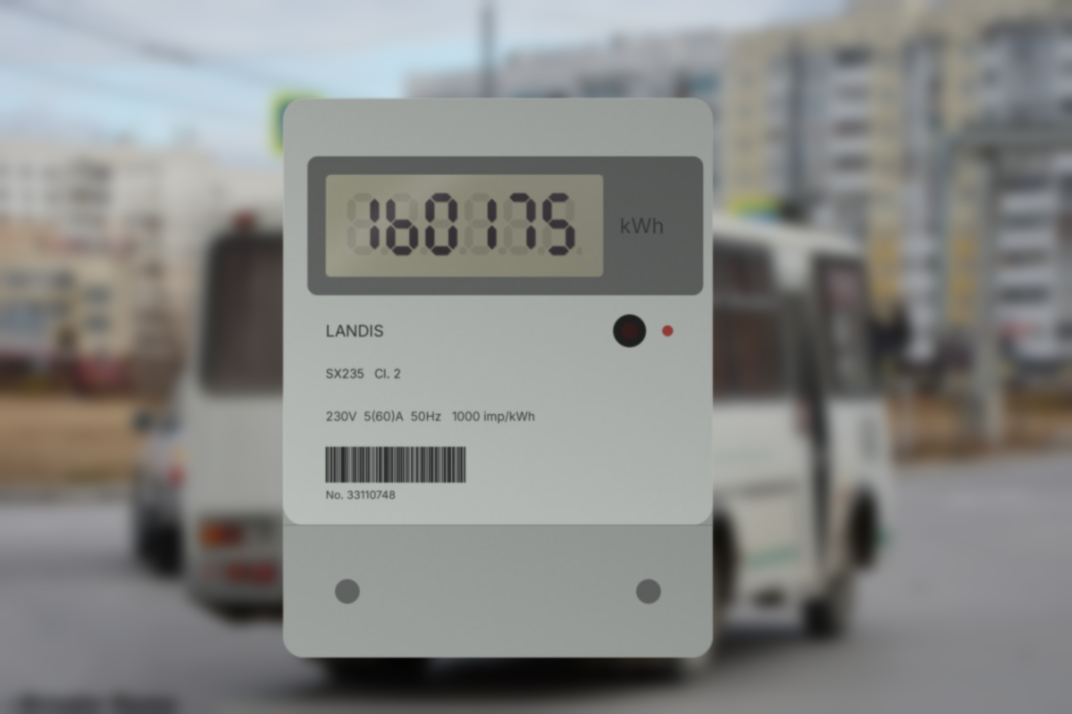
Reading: 160175; kWh
